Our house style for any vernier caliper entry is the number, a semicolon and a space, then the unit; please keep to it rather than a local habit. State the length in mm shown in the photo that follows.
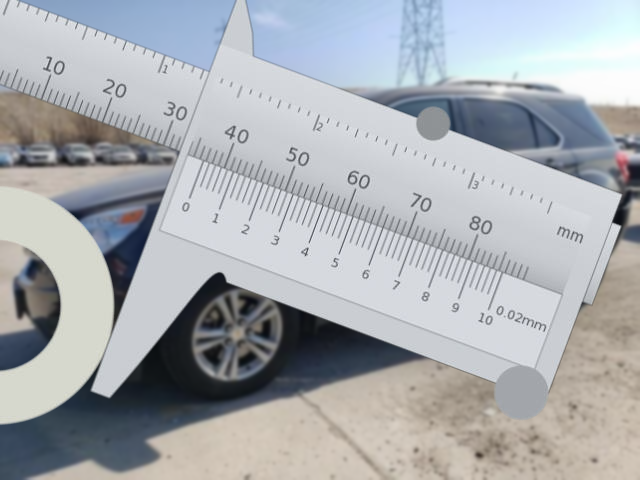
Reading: 36.6; mm
